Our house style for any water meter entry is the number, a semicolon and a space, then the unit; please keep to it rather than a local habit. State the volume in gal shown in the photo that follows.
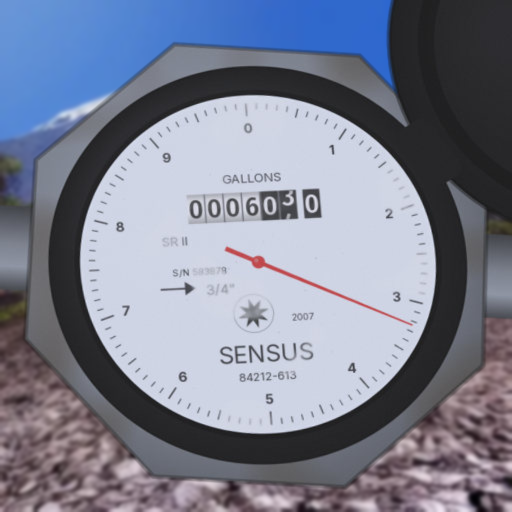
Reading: 6033.2; gal
